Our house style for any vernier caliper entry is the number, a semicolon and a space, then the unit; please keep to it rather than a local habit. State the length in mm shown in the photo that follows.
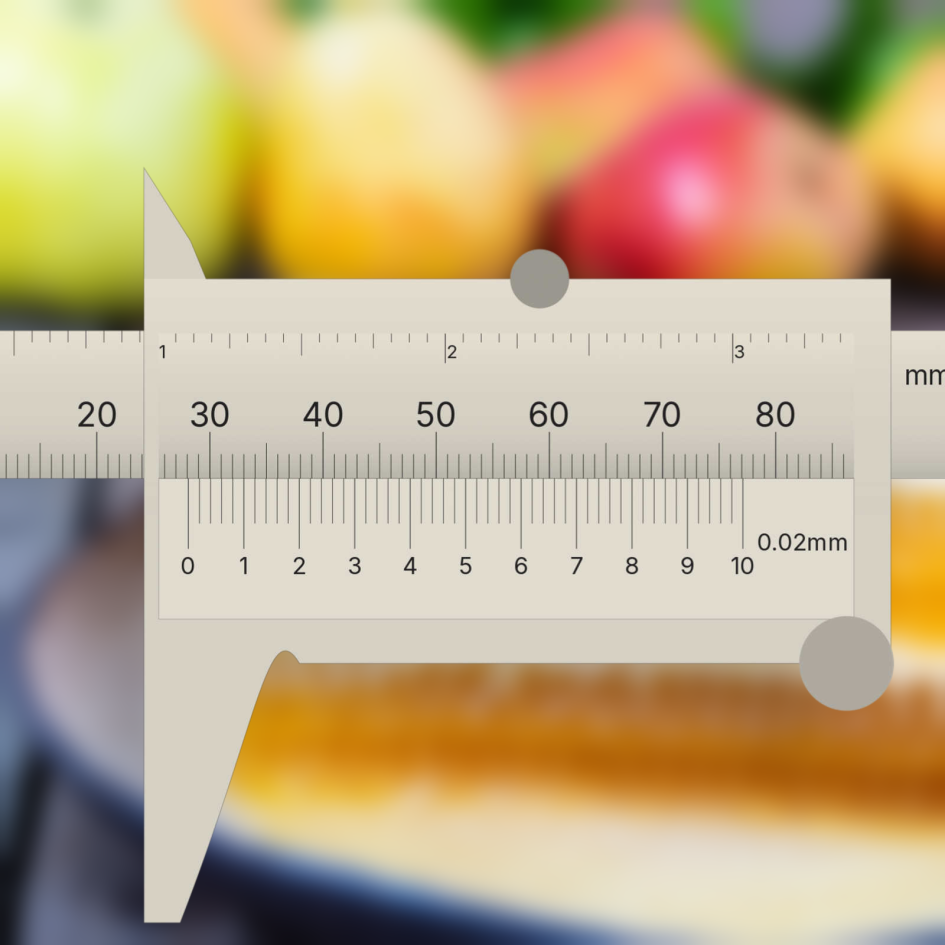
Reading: 28.1; mm
